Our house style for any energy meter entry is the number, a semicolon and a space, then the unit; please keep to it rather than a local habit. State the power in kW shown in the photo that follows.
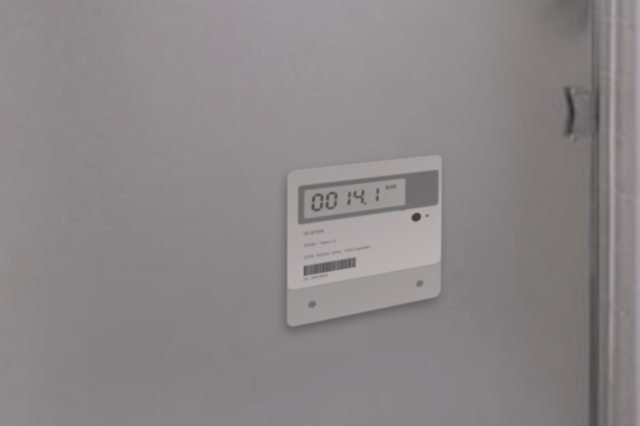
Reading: 14.1; kW
